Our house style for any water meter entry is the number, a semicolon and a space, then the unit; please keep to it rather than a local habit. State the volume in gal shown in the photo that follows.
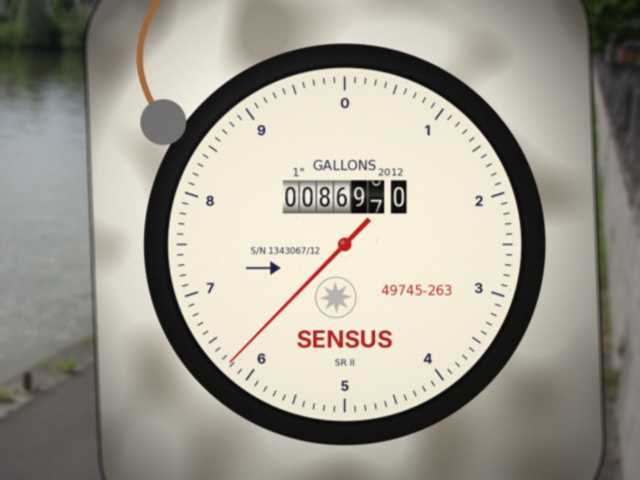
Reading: 86966.2; gal
